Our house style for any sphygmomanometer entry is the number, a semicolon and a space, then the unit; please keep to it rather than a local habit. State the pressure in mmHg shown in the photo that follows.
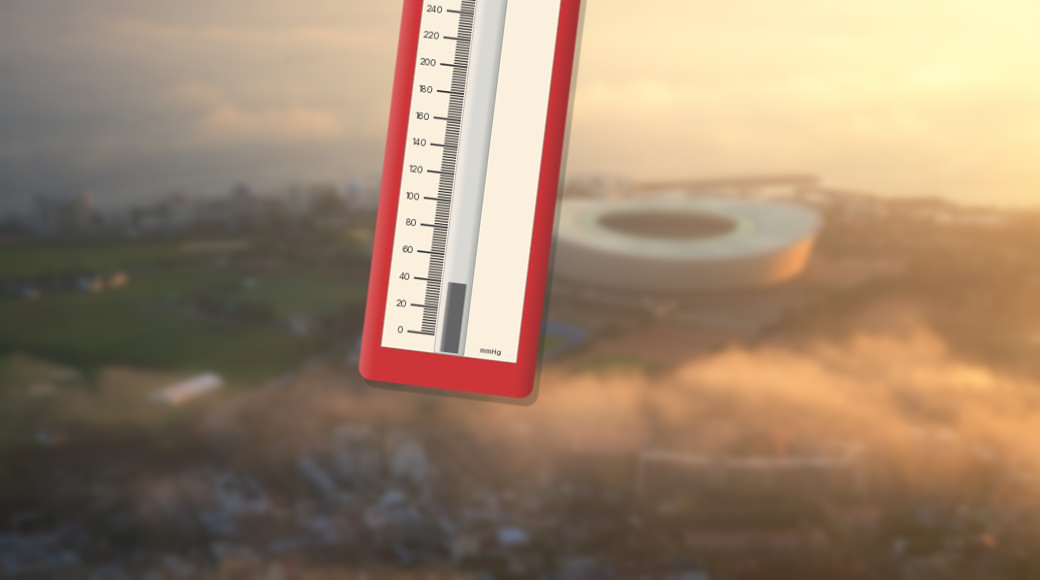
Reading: 40; mmHg
